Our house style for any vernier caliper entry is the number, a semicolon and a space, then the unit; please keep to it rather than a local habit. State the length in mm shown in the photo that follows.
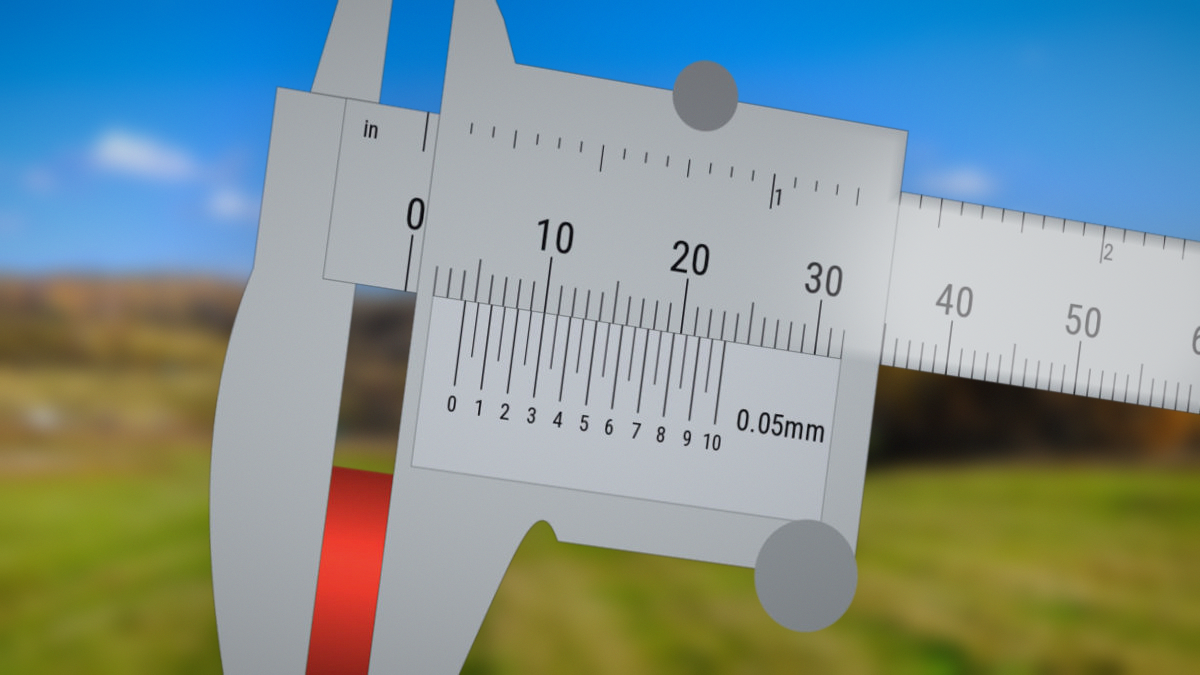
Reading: 4.3; mm
